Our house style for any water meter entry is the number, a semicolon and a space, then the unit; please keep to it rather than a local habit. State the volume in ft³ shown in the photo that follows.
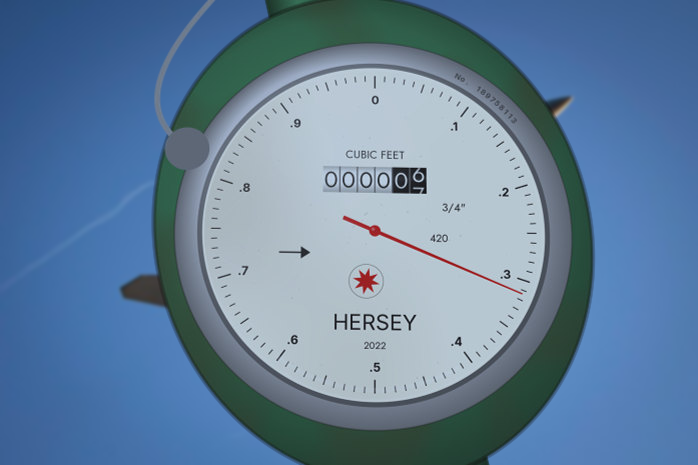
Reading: 6.31; ft³
